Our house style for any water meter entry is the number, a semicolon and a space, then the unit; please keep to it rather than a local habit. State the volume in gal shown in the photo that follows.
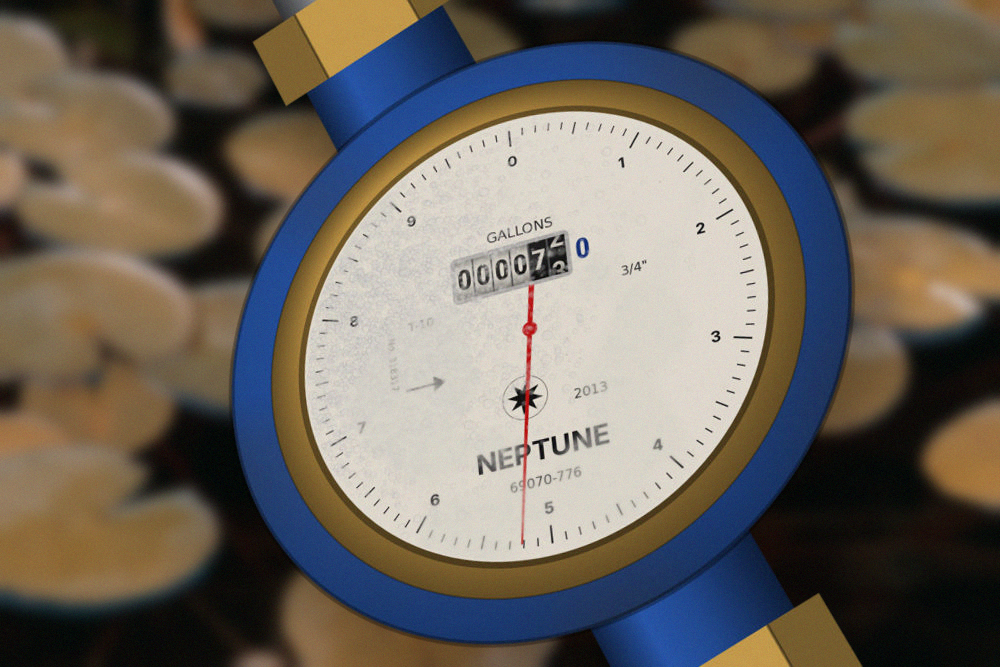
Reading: 725.2; gal
